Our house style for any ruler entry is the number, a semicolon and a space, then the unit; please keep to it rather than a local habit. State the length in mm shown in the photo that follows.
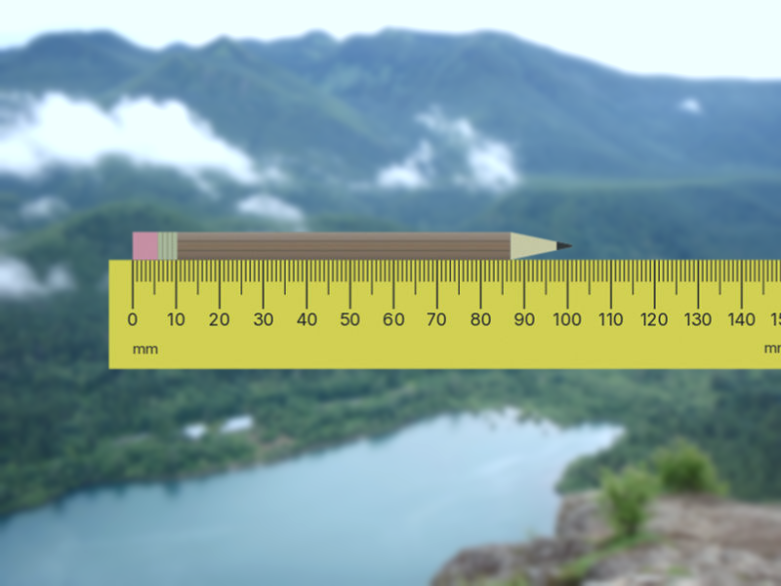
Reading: 101; mm
